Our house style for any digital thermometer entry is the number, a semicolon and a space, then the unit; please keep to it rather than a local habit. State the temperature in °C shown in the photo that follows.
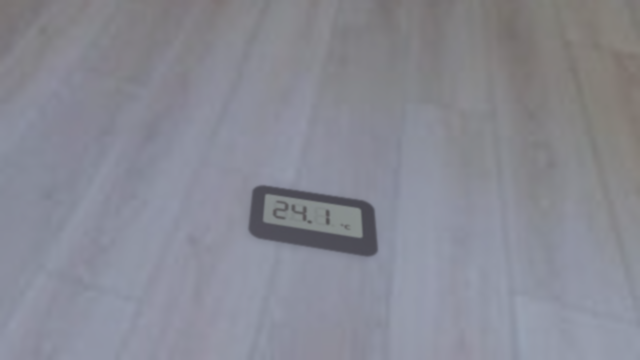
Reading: 24.1; °C
